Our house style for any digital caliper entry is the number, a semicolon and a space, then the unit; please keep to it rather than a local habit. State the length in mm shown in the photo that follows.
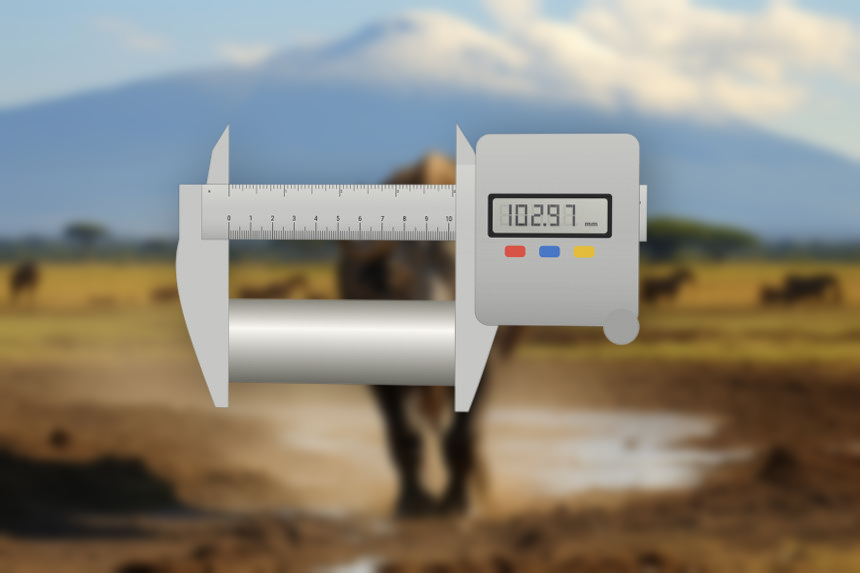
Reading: 102.97; mm
